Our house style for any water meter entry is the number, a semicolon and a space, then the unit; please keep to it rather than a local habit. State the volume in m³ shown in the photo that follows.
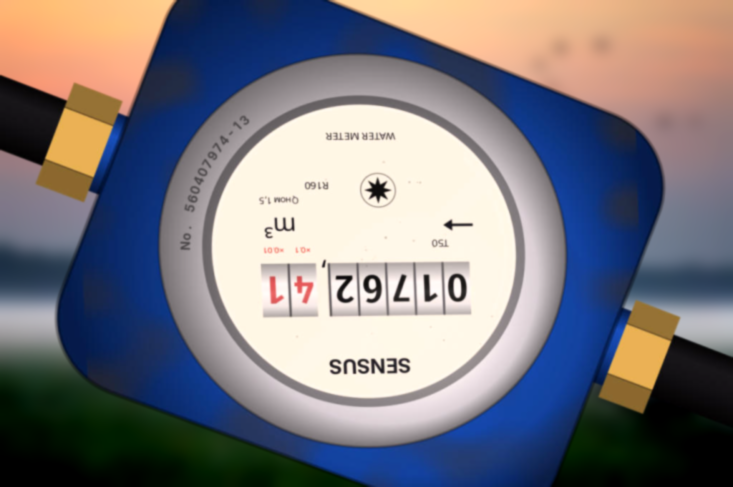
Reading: 1762.41; m³
